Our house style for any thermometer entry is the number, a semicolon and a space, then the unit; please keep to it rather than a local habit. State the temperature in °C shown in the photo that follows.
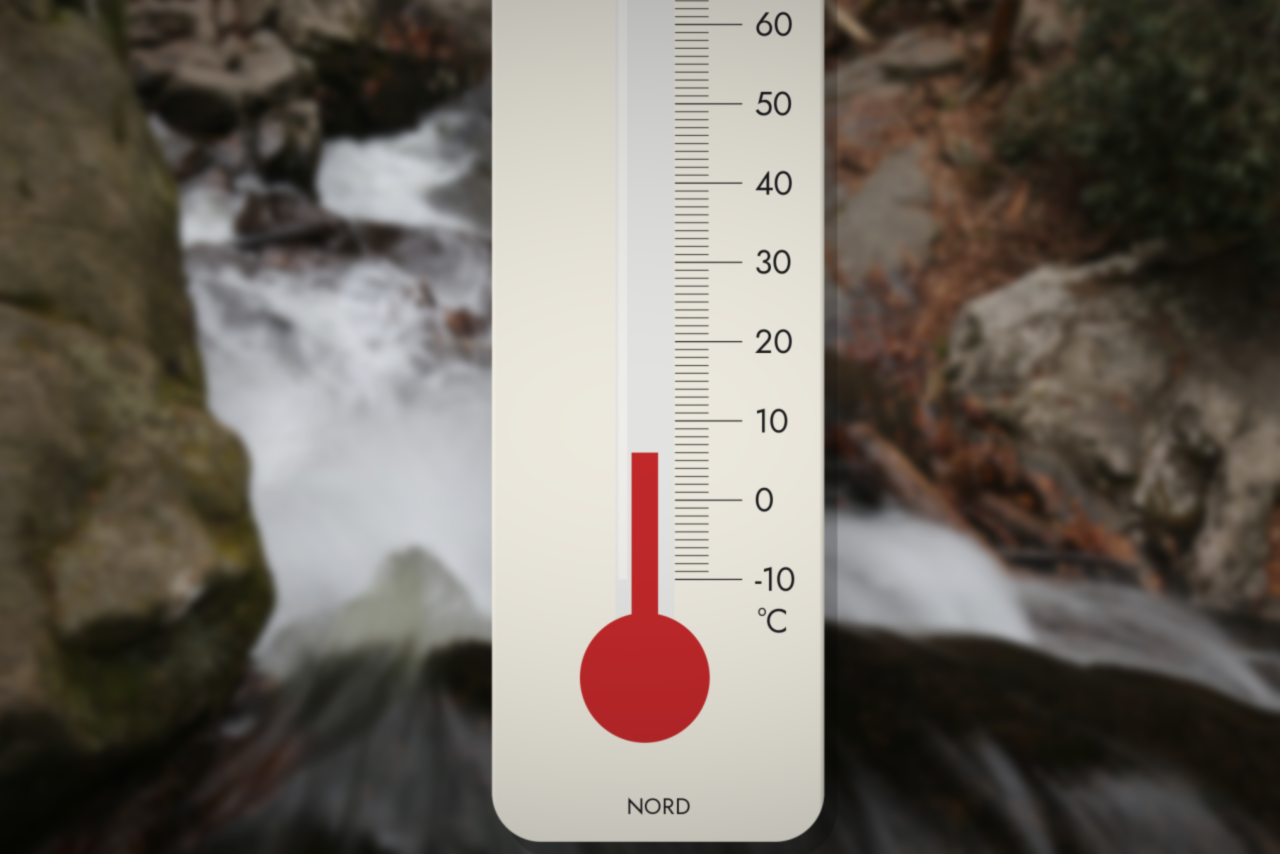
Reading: 6; °C
